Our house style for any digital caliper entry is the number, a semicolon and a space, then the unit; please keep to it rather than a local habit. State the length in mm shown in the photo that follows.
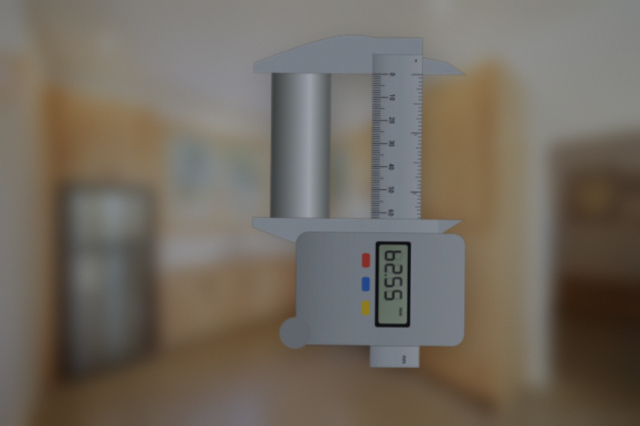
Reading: 62.55; mm
